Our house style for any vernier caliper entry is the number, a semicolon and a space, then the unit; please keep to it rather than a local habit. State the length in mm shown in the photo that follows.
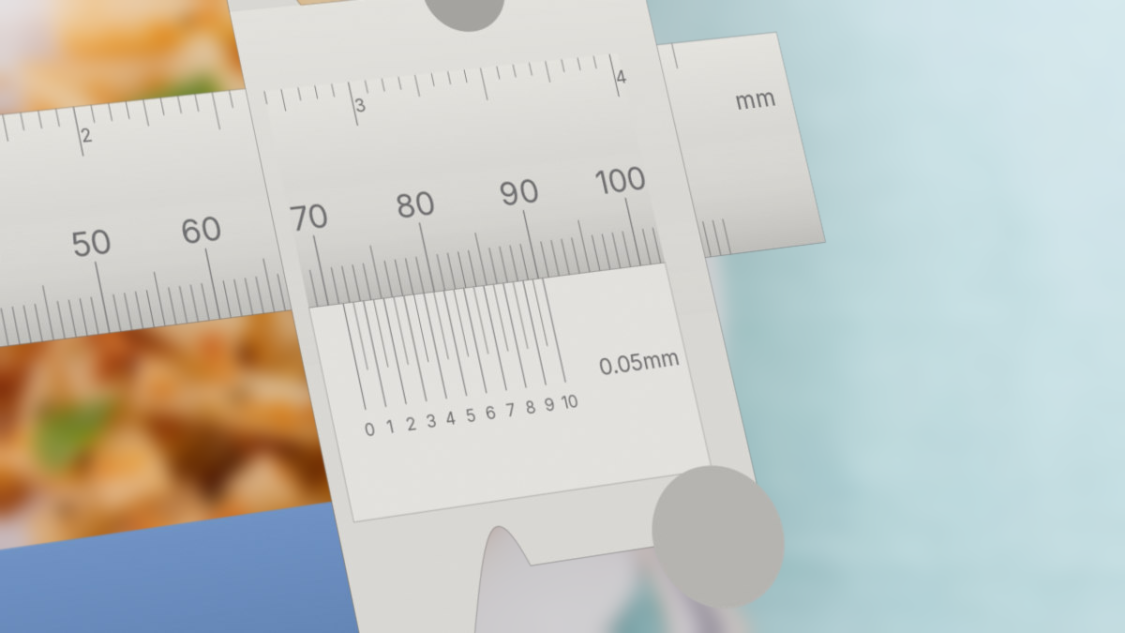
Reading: 71.4; mm
